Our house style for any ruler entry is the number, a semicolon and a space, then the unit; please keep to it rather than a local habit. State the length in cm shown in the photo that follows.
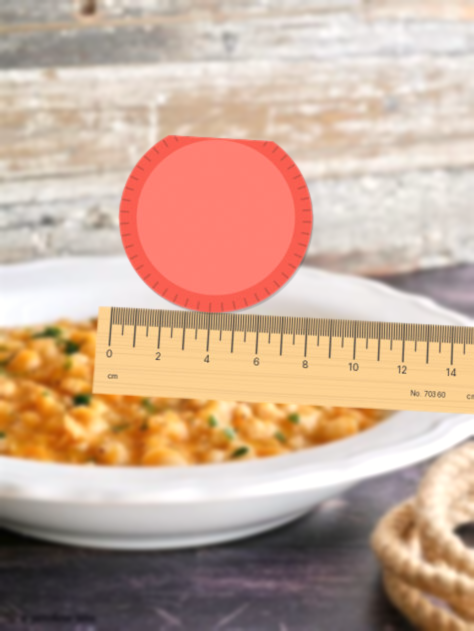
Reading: 8; cm
